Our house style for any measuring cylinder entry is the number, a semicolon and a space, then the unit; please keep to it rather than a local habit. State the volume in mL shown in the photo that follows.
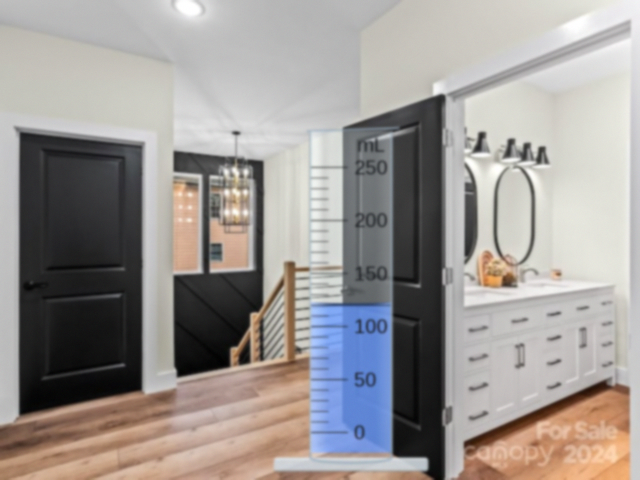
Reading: 120; mL
